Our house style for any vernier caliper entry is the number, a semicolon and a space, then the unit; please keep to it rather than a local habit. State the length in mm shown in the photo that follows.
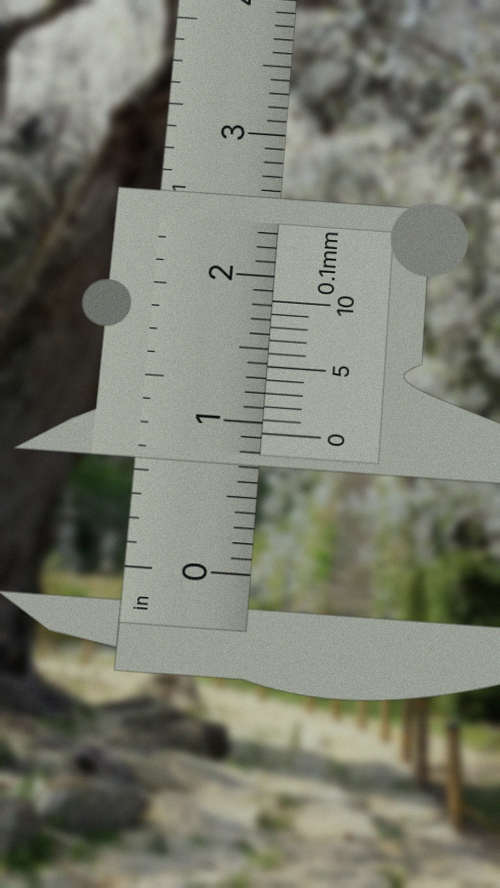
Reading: 9.3; mm
